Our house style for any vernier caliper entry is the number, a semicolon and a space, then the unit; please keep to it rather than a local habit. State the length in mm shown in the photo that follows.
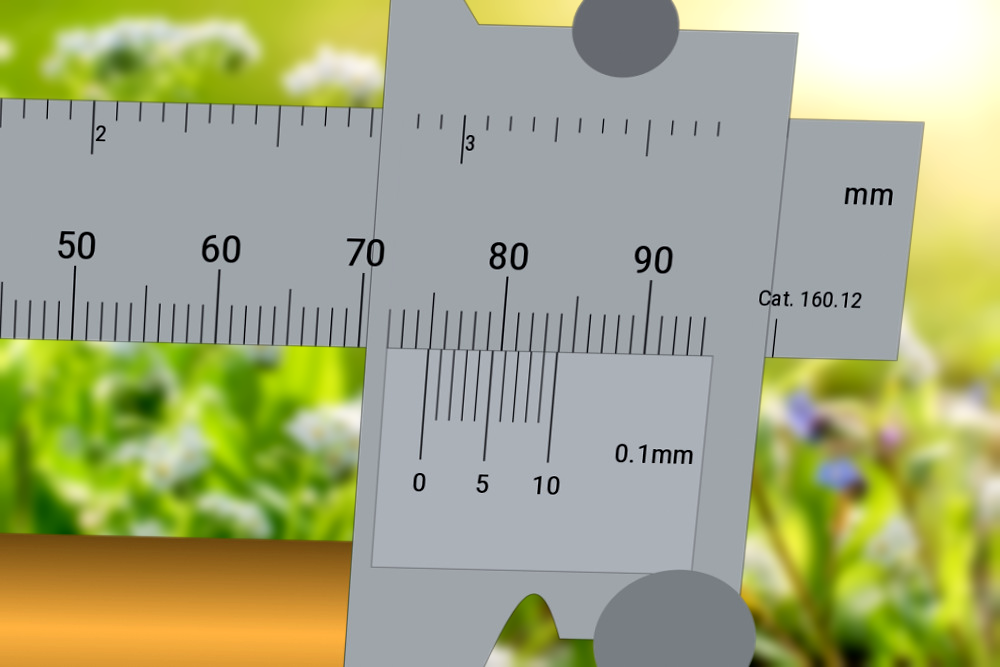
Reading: 74.9; mm
